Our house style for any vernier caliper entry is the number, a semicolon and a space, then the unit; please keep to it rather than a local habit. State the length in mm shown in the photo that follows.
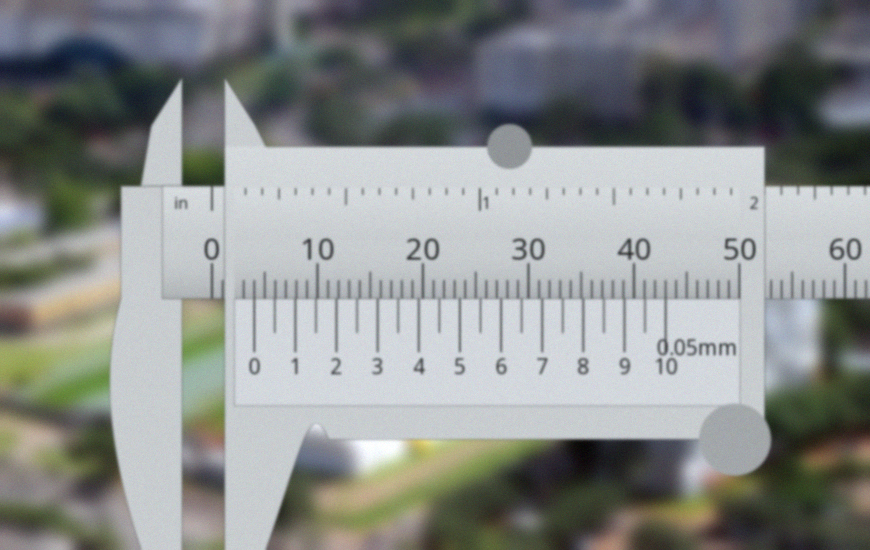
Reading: 4.0; mm
